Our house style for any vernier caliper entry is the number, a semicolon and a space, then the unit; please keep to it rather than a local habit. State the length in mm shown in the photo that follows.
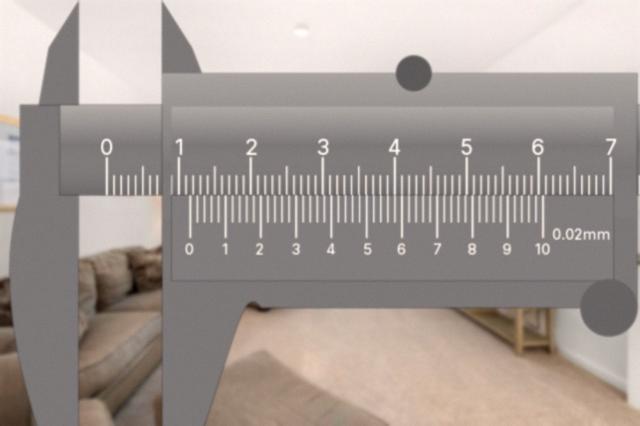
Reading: 11.6; mm
